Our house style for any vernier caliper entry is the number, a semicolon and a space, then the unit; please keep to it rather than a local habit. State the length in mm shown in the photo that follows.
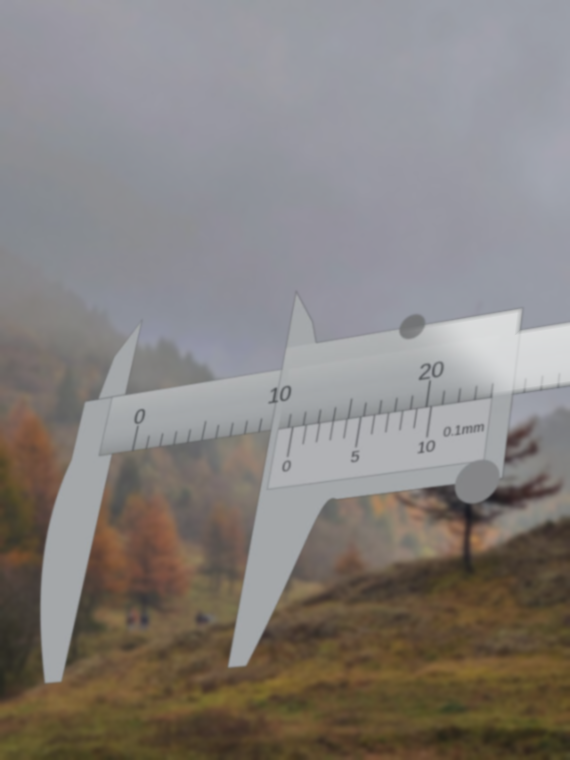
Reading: 11.3; mm
